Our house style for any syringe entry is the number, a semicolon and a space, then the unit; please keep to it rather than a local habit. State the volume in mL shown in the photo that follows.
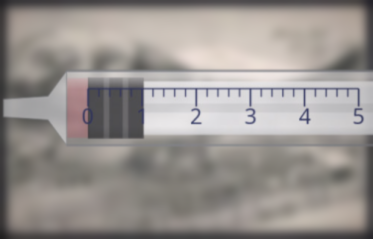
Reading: 0; mL
